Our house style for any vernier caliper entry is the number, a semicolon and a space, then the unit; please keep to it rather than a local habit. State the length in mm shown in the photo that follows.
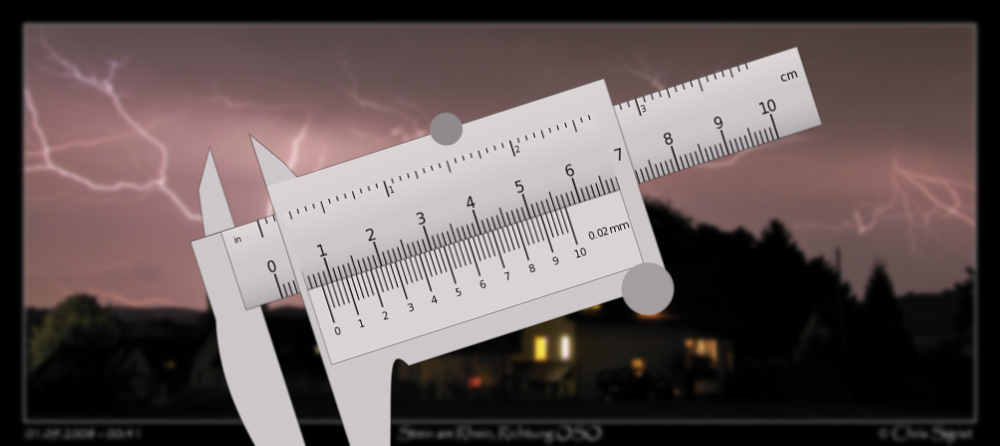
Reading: 8.0; mm
